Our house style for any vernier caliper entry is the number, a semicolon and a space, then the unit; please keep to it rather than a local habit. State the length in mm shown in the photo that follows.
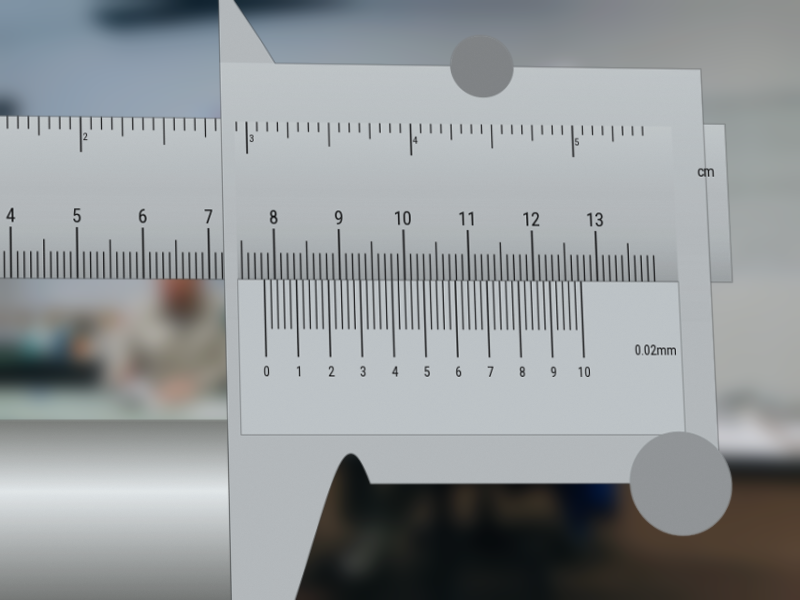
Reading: 78.4; mm
